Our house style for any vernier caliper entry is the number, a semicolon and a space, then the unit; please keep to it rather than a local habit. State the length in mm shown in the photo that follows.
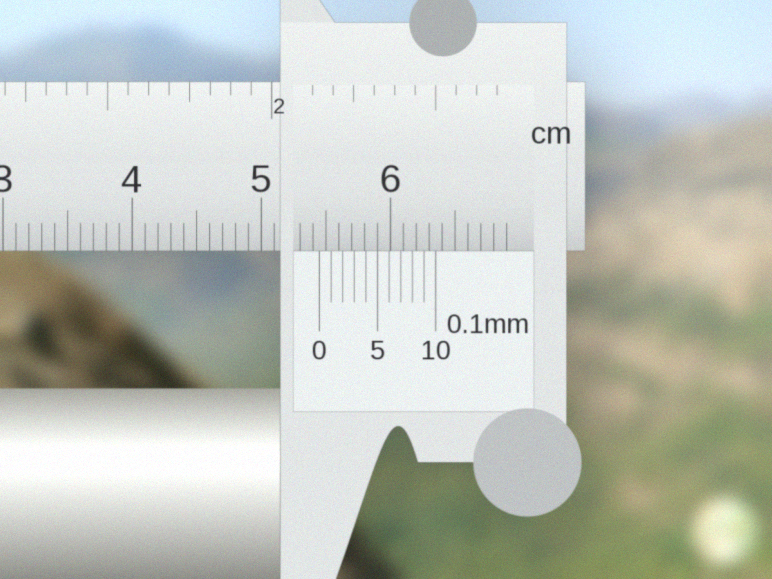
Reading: 54.5; mm
